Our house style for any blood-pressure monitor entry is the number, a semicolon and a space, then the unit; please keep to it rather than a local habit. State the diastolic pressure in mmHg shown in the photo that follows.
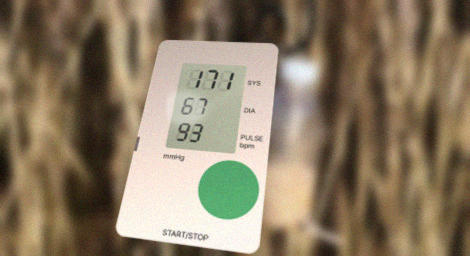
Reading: 67; mmHg
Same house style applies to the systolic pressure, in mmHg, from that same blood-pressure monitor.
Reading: 171; mmHg
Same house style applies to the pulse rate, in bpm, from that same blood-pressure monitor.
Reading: 93; bpm
